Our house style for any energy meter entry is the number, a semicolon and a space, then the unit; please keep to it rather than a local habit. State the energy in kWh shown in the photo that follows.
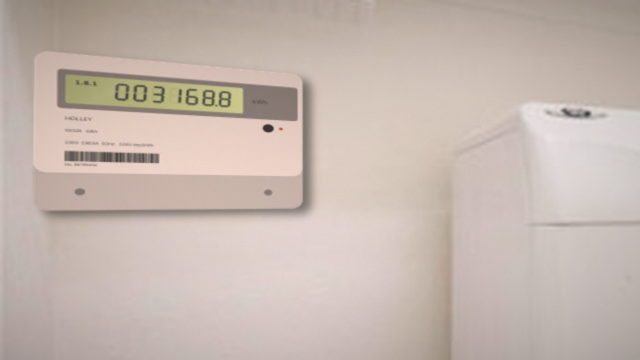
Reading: 3168.8; kWh
